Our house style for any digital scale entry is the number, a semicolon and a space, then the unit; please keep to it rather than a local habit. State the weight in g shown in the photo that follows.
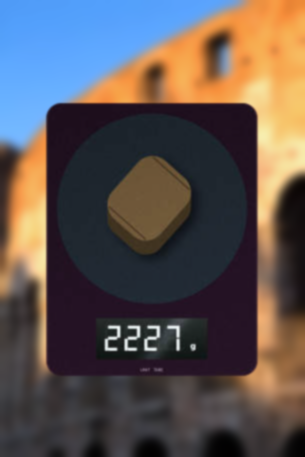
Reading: 2227; g
